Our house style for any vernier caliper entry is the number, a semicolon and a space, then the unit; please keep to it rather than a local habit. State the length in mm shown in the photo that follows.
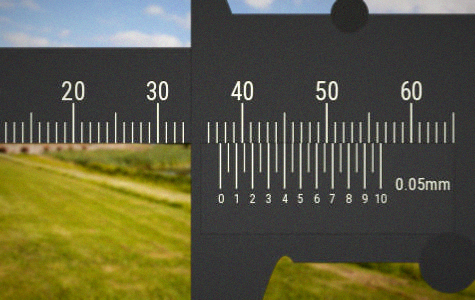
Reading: 37.4; mm
